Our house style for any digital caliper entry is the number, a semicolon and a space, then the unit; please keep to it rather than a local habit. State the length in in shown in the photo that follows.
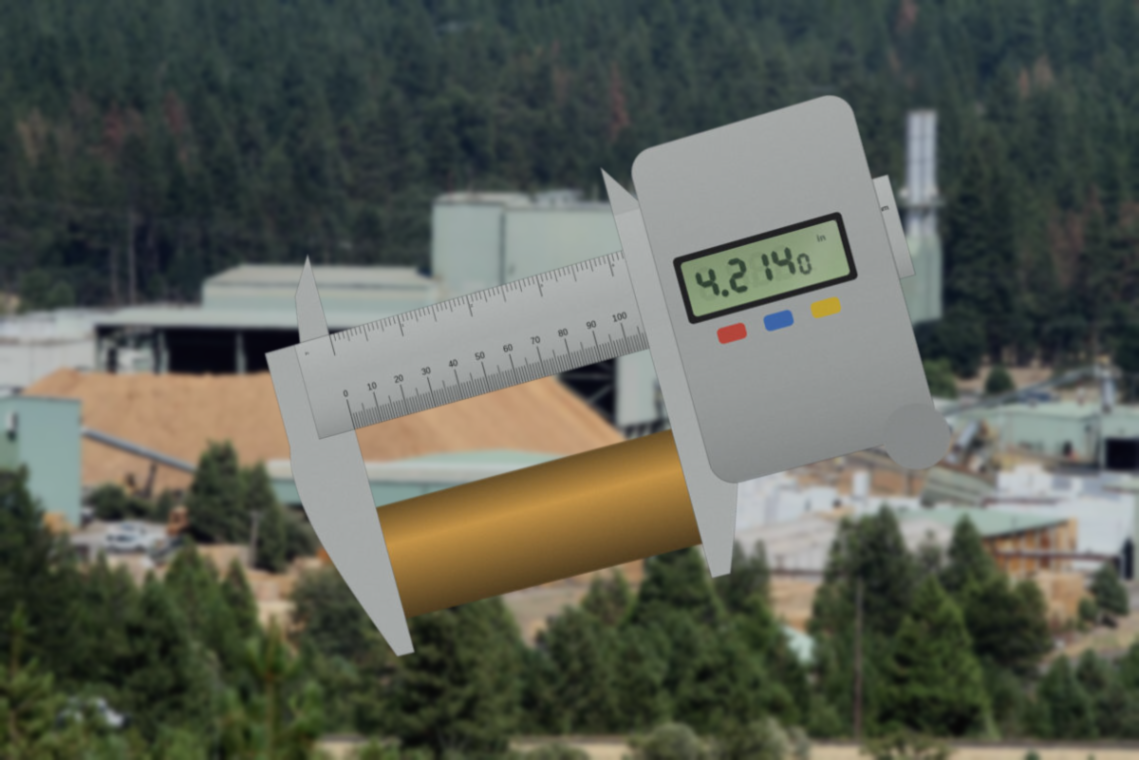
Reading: 4.2140; in
